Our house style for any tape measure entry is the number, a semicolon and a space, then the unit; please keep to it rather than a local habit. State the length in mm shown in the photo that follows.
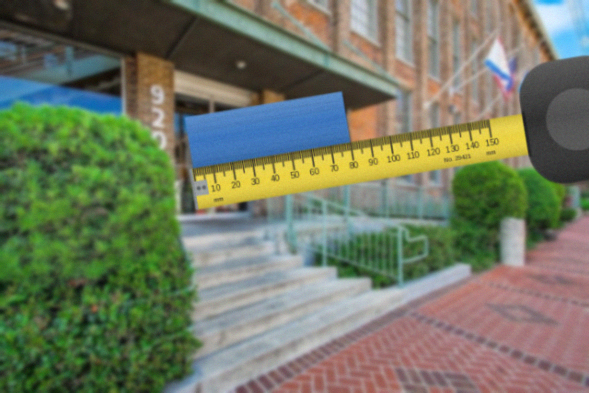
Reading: 80; mm
